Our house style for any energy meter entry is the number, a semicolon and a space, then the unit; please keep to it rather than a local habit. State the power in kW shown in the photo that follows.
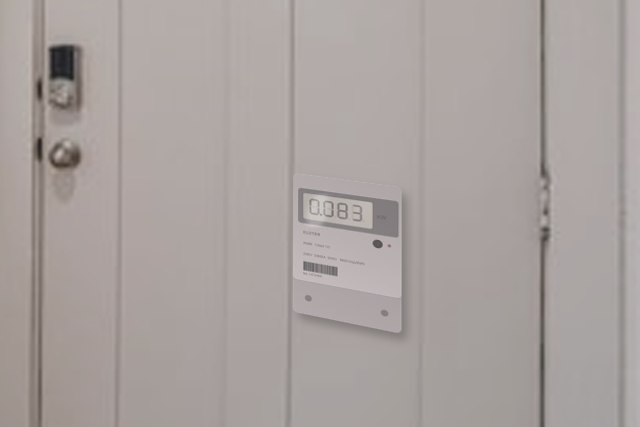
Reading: 0.083; kW
